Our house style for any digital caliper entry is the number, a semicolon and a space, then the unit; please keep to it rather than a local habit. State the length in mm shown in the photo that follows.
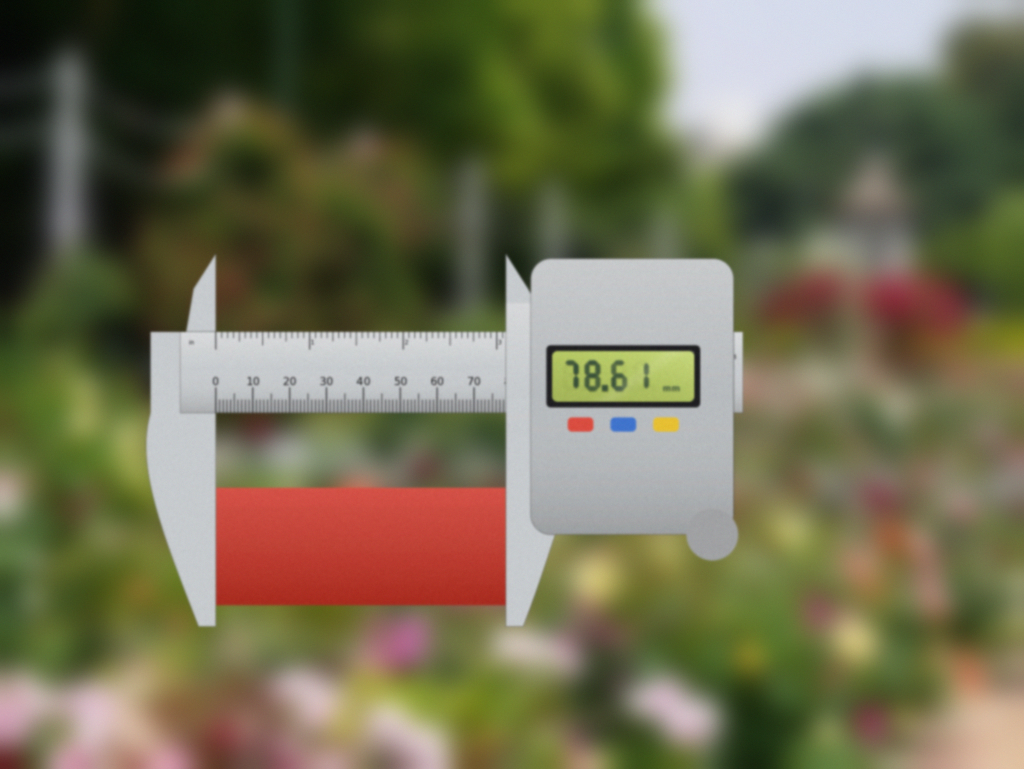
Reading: 78.61; mm
